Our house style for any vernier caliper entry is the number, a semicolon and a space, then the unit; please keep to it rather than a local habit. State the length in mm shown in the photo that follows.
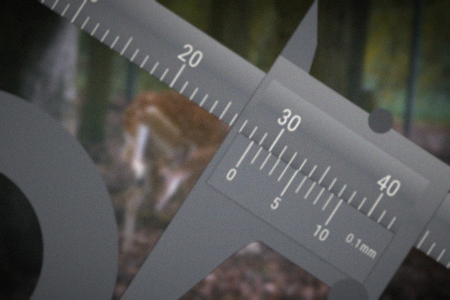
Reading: 28.4; mm
